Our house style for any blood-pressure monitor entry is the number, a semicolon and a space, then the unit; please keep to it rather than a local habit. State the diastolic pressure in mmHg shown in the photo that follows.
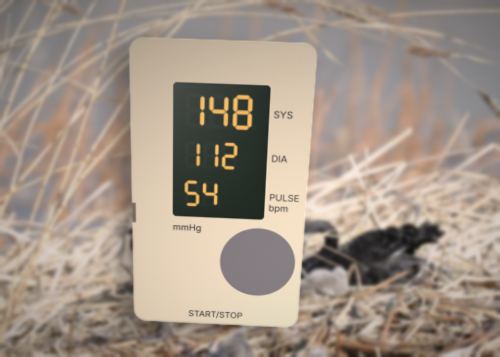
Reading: 112; mmHg
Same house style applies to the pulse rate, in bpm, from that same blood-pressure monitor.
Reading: 54; bpm
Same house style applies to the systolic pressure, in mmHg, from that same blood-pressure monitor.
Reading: 148; mmHg
